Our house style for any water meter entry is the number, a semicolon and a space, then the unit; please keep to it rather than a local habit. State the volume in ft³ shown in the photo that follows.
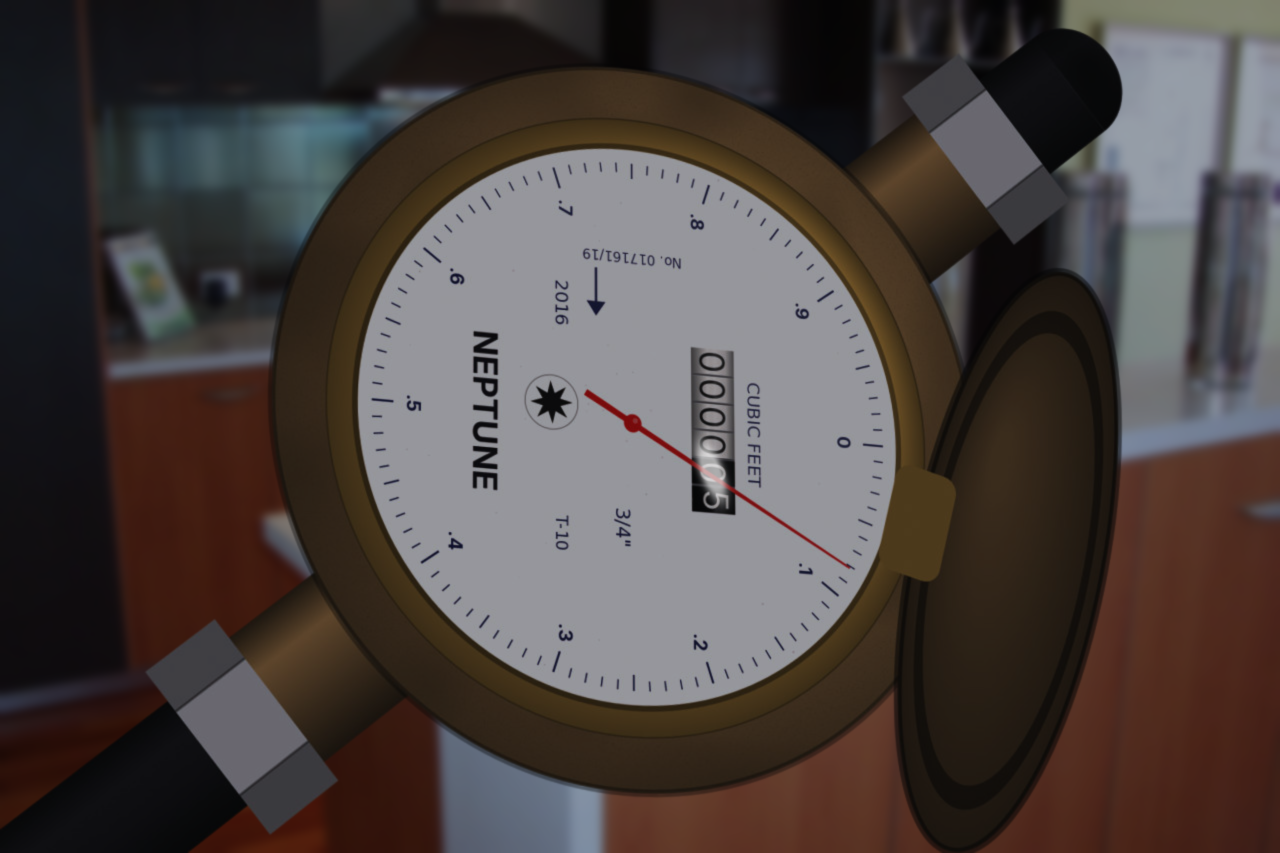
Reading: 5.08; ft³
